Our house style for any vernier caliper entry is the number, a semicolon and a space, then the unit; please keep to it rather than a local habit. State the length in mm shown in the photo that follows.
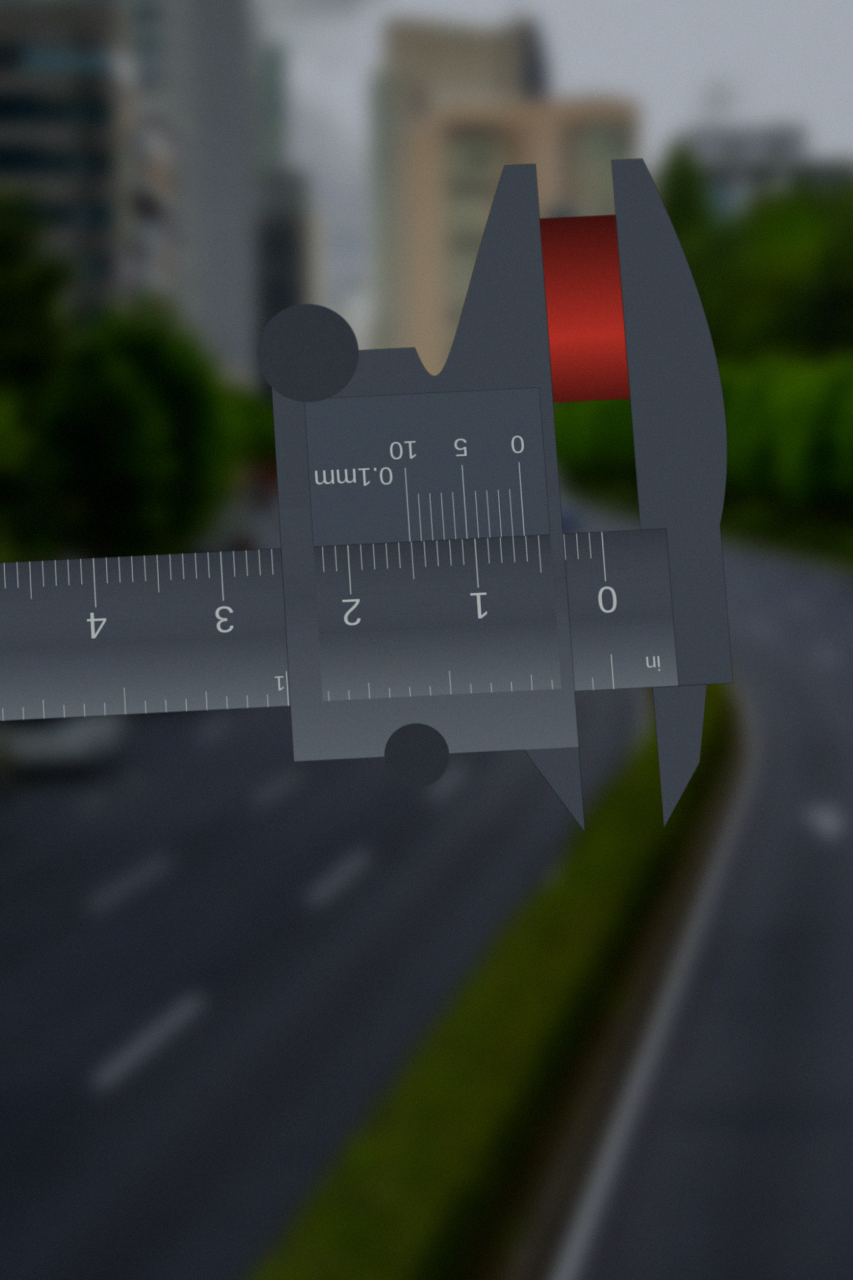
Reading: 6.1; mm
